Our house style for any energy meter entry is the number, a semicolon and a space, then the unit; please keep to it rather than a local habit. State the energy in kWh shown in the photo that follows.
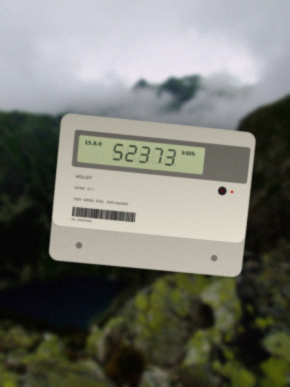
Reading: 52373; kWh
